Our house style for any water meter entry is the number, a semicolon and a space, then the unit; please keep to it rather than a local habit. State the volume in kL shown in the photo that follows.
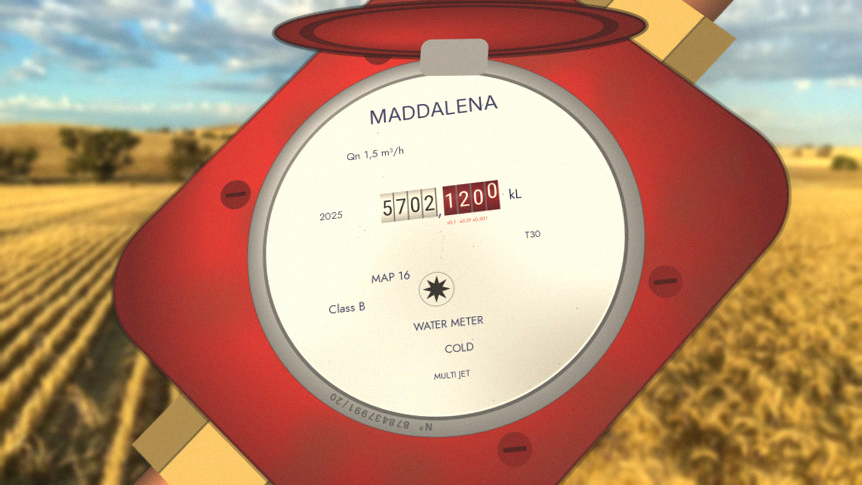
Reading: 5702.1200; kL
